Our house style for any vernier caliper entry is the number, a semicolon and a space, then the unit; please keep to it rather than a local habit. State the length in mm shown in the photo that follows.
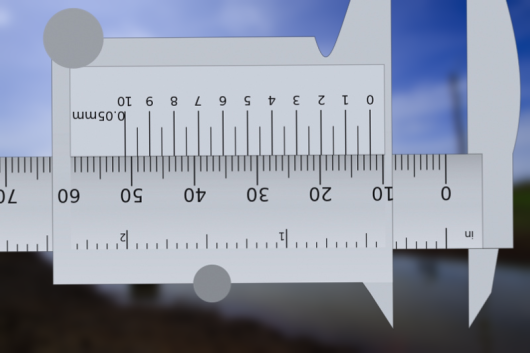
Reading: 12.0; mm
